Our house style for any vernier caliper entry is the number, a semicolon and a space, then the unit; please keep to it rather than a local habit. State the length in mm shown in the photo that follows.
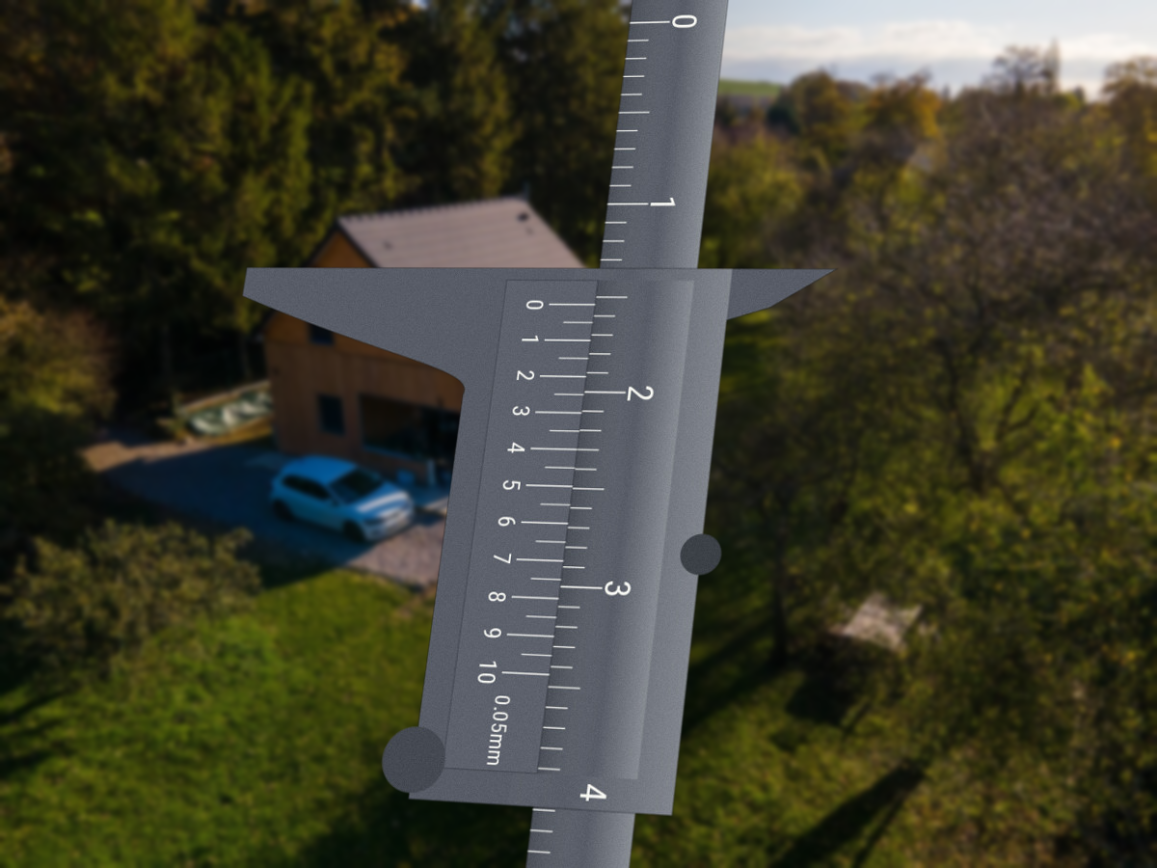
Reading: 15.4; mm
